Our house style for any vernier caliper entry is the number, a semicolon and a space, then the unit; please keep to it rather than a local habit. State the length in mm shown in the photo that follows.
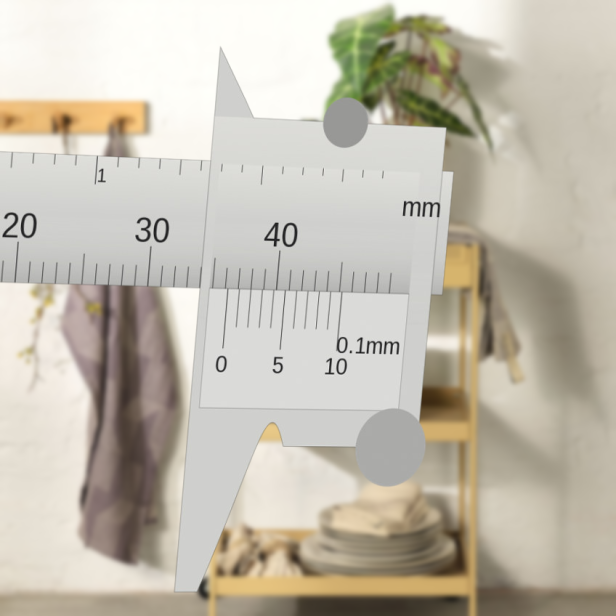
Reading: 36.2; mm
